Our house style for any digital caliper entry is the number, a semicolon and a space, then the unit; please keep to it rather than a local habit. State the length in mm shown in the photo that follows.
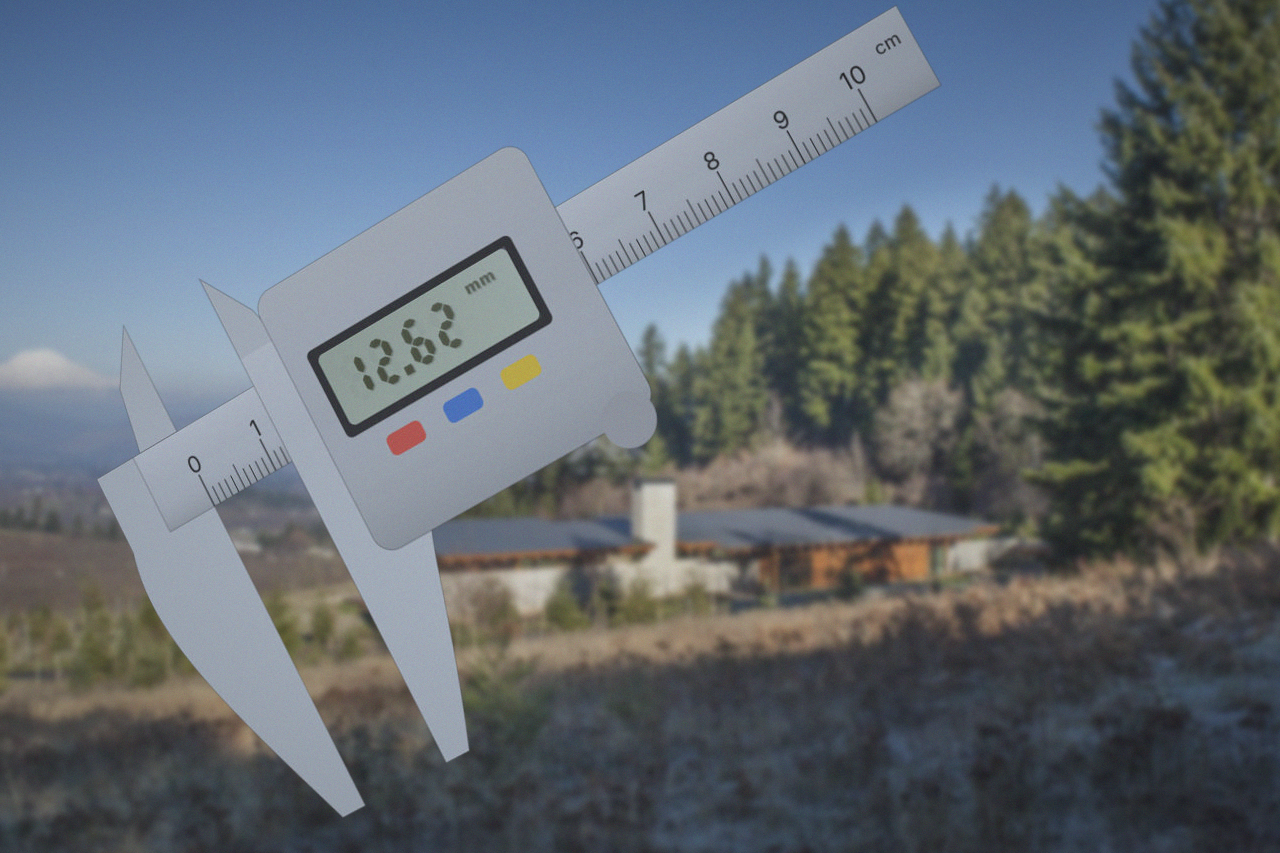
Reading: 12.62; mm
